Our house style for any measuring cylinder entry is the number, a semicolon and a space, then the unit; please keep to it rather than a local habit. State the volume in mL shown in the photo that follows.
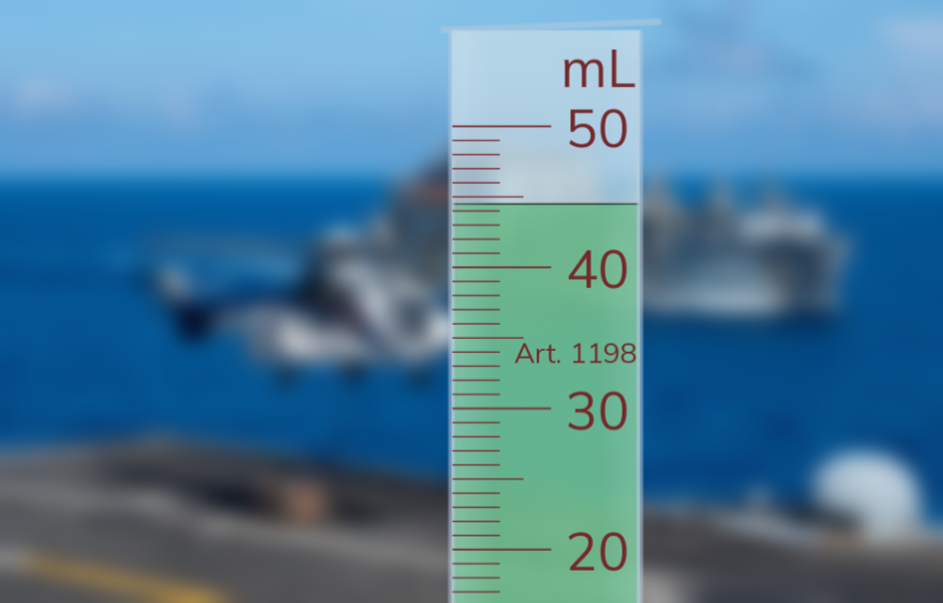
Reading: 44.5; mL
